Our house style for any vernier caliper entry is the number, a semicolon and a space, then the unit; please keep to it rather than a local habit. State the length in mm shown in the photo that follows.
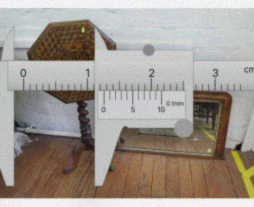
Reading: 12.6; mm
